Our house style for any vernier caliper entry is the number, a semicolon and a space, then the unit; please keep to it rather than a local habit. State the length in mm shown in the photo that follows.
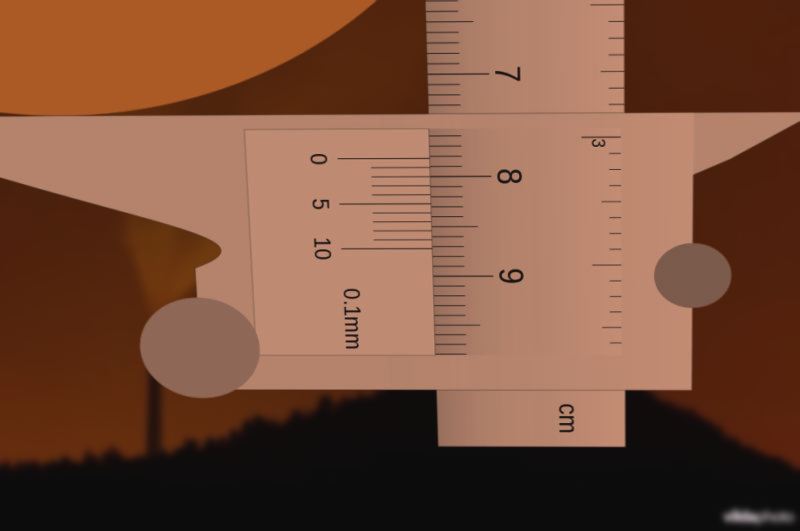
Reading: 78.2; mm
